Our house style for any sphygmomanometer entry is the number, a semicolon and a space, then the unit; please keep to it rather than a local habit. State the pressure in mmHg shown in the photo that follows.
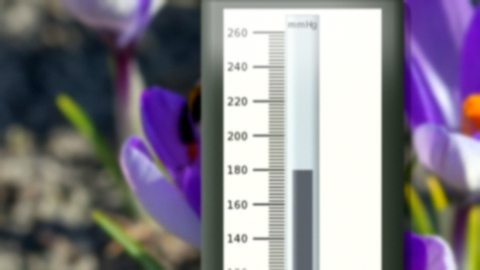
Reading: 180; mmHg
